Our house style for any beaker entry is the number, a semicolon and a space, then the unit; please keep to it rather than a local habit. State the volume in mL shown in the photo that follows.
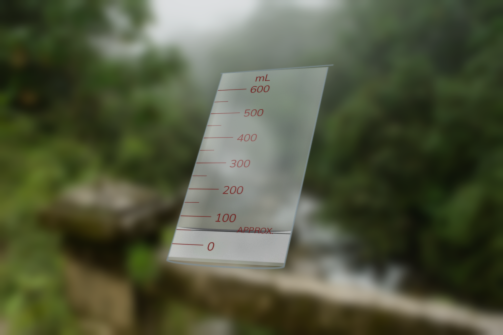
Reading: 50; mL
